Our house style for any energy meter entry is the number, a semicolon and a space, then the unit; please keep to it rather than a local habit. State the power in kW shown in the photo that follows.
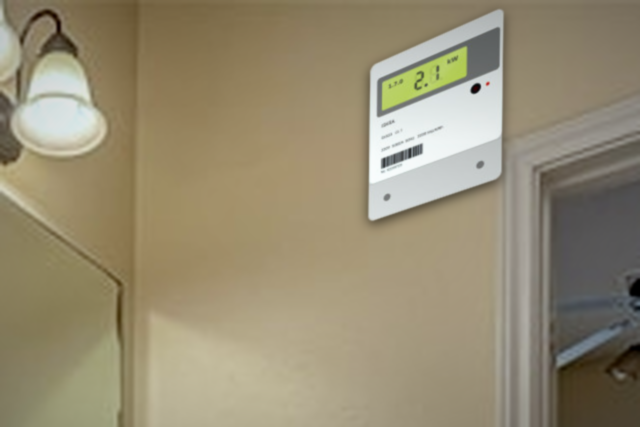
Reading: 2.1; kW
